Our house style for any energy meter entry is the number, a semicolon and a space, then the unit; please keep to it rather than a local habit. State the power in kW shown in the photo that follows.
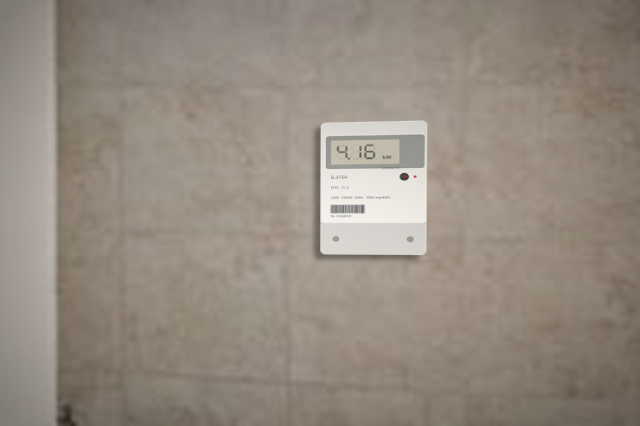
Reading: 4.16; kW
